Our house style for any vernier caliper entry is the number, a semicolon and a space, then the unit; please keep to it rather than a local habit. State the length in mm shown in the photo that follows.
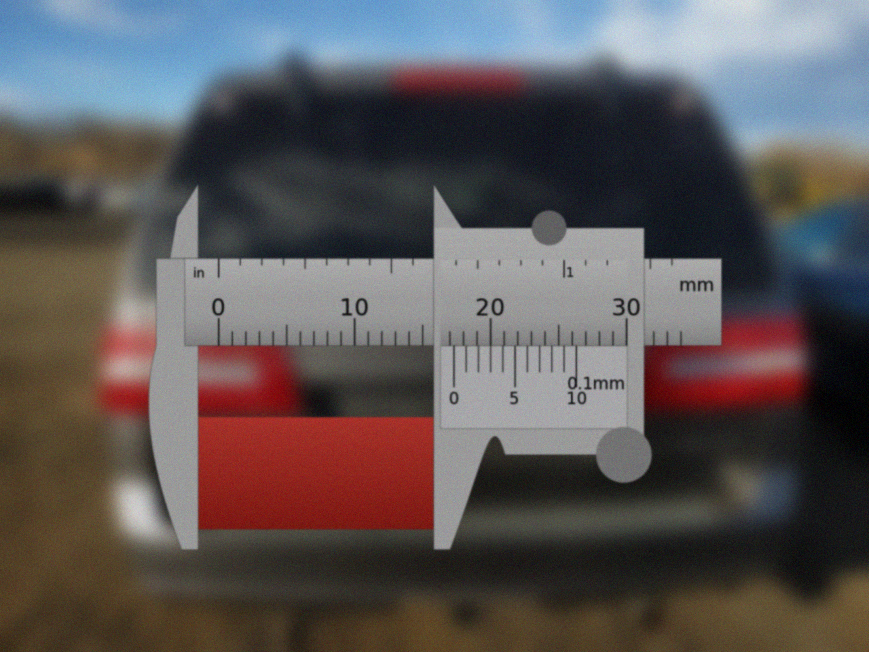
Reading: 17.3; mm
